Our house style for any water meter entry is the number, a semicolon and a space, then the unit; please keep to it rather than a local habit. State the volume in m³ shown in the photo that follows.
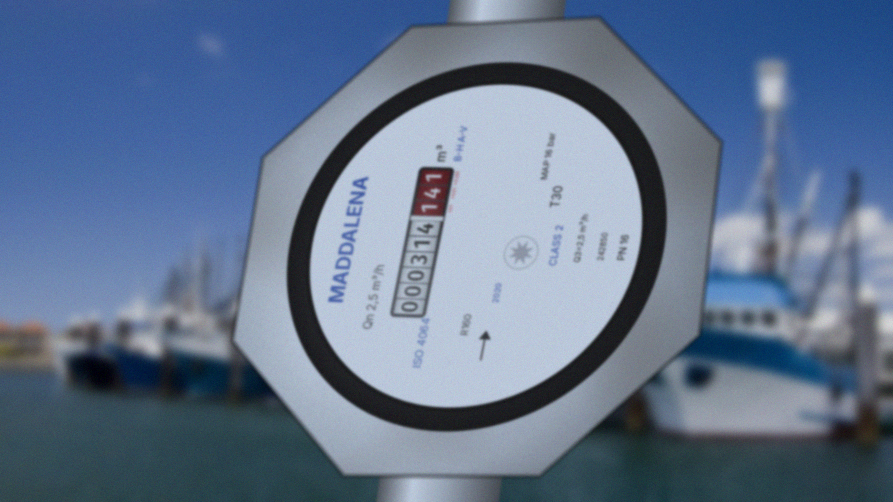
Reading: 314.141; m³
